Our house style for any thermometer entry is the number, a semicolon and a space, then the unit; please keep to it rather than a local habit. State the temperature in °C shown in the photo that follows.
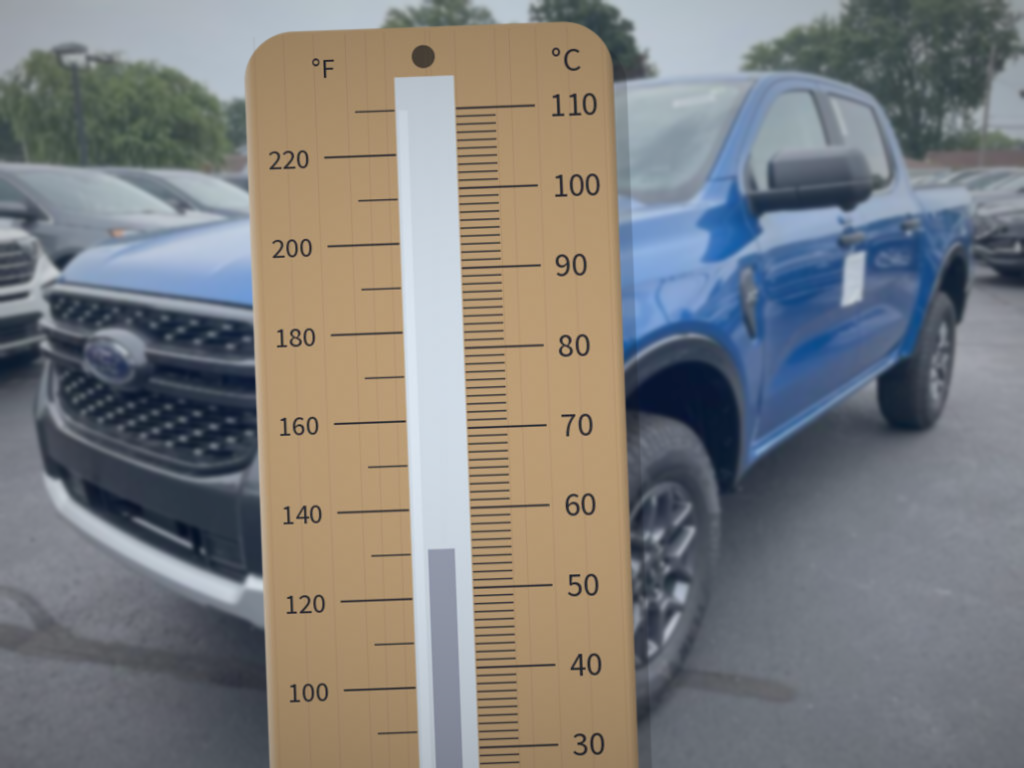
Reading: 55; °C
